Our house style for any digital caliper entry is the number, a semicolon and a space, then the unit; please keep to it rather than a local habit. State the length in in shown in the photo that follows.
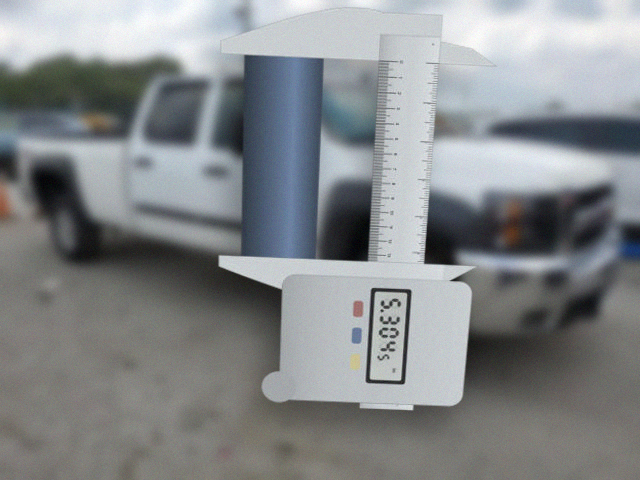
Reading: 5.3045; in
